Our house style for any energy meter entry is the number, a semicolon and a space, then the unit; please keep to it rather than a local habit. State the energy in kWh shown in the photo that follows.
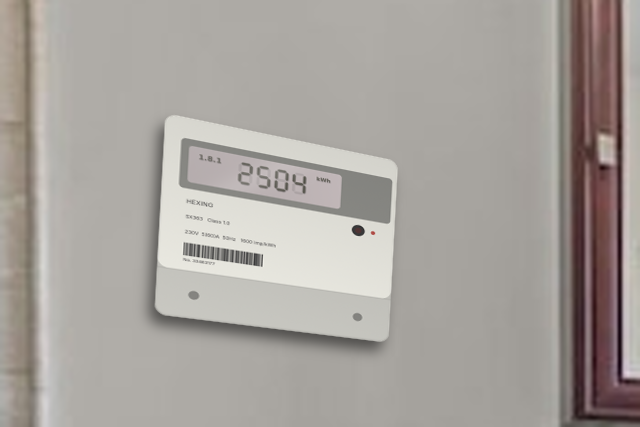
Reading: 2504; kWh
